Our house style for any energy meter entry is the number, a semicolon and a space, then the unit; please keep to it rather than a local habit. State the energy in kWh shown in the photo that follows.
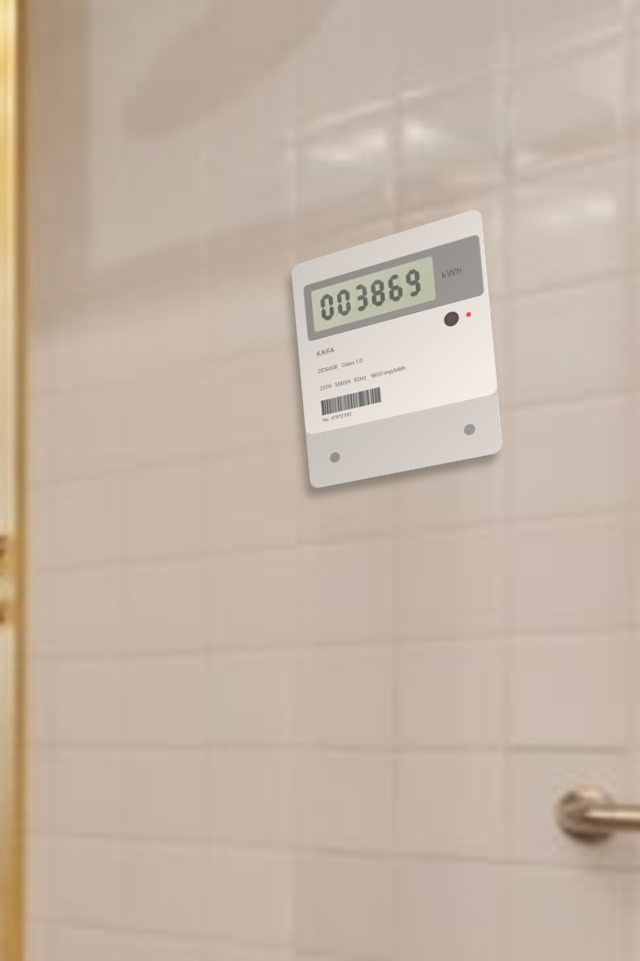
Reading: 3869; kWh
